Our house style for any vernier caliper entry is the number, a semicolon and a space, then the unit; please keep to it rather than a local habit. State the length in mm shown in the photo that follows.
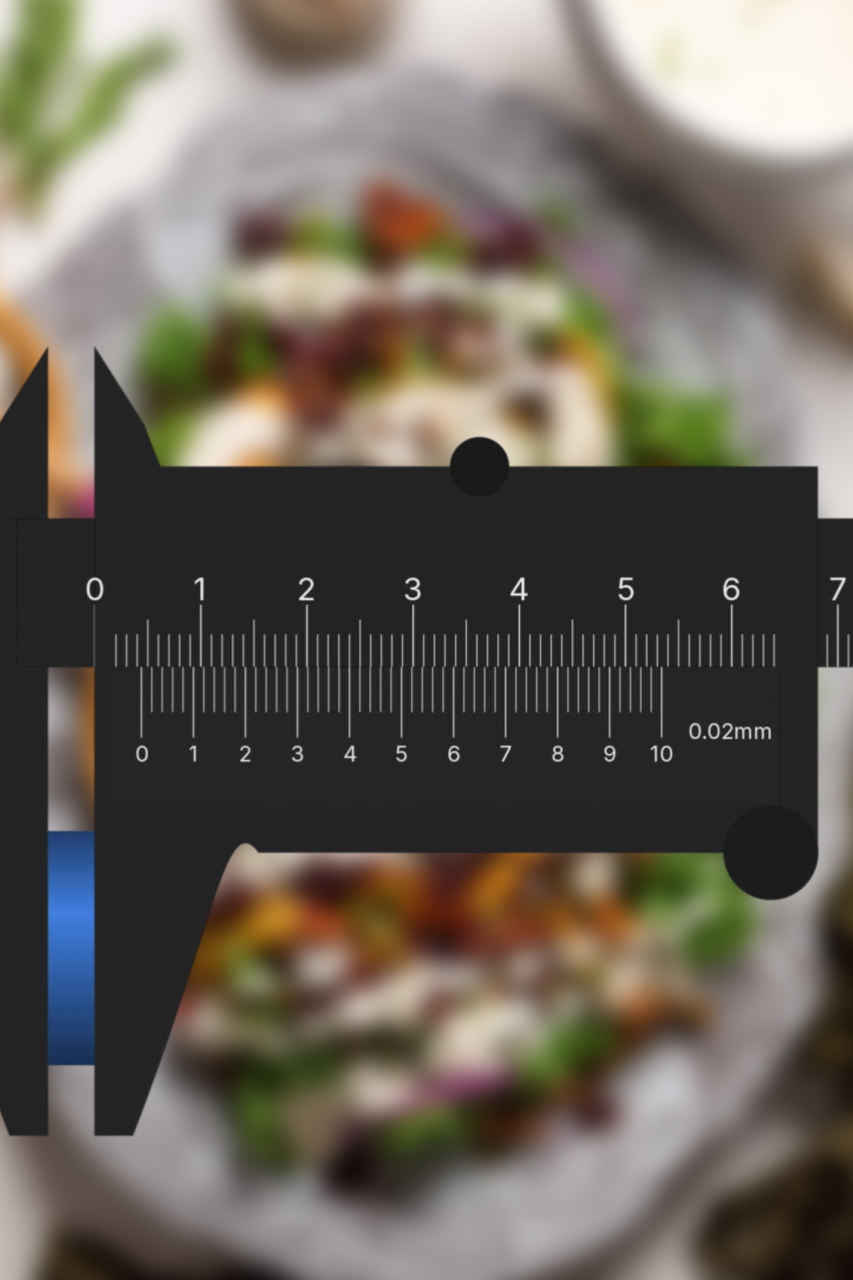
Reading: 4.4; mm
